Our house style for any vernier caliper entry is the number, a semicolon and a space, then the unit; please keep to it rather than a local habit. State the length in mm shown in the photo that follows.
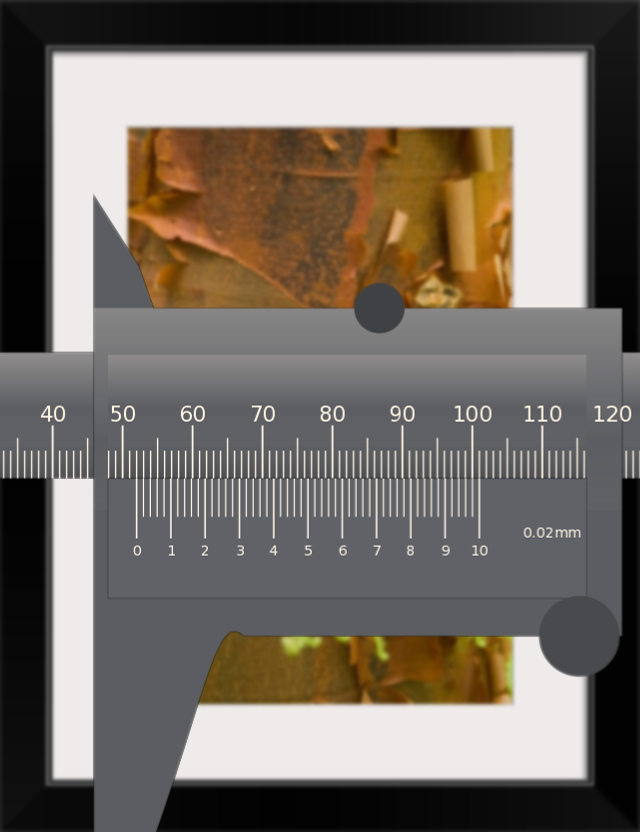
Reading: 52.0; mm
